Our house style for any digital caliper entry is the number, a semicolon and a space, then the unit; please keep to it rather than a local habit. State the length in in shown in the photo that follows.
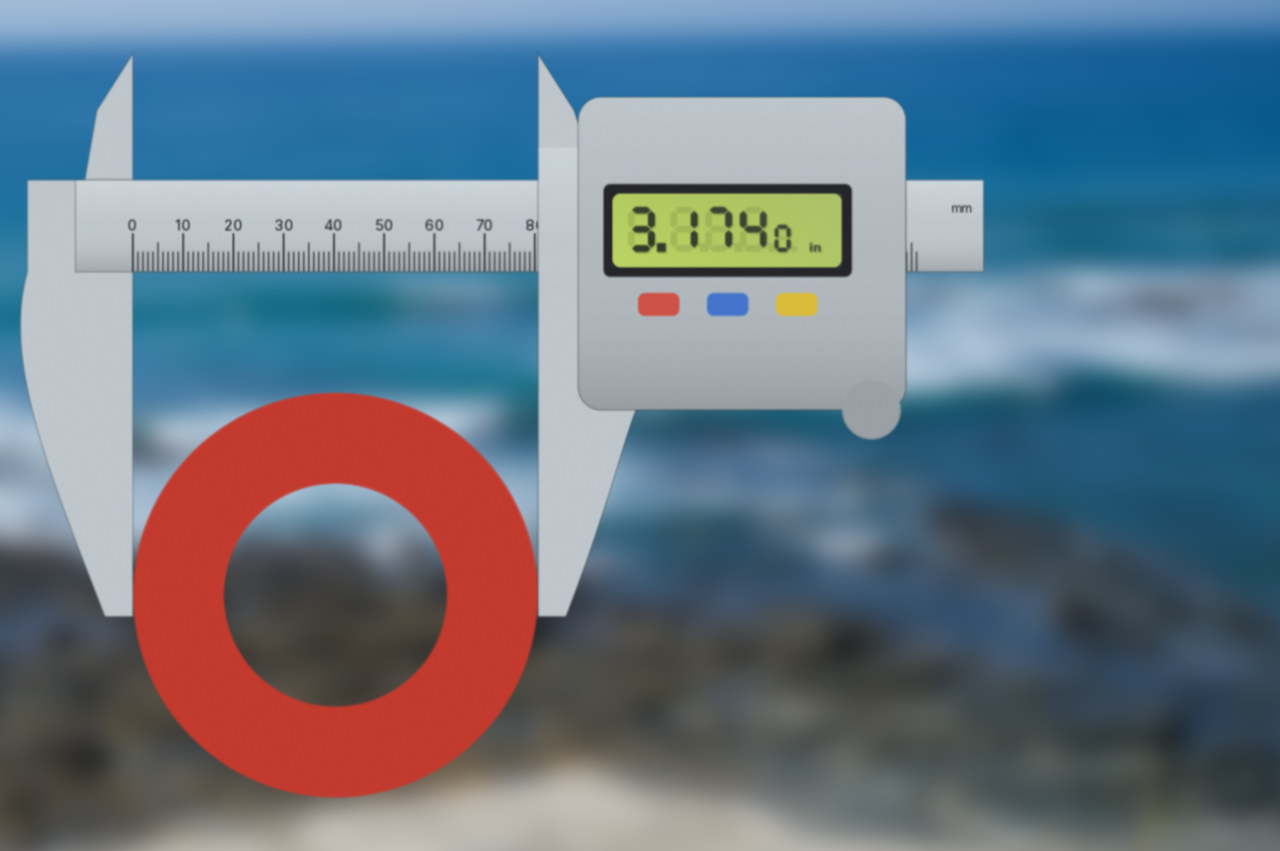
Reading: 3.1740; in
